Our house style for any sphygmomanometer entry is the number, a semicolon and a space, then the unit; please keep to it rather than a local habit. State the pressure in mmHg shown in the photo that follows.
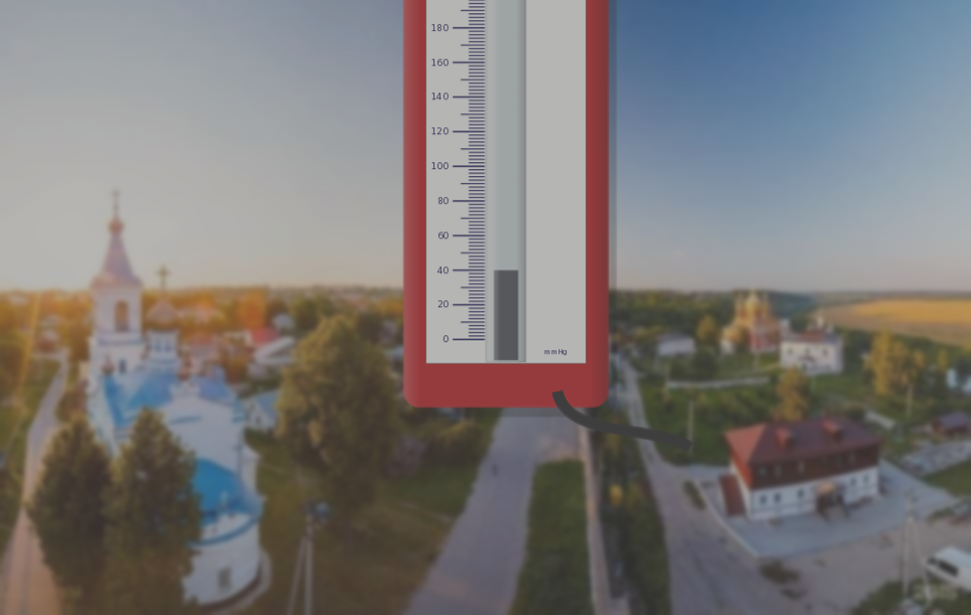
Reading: 40; mmHg
